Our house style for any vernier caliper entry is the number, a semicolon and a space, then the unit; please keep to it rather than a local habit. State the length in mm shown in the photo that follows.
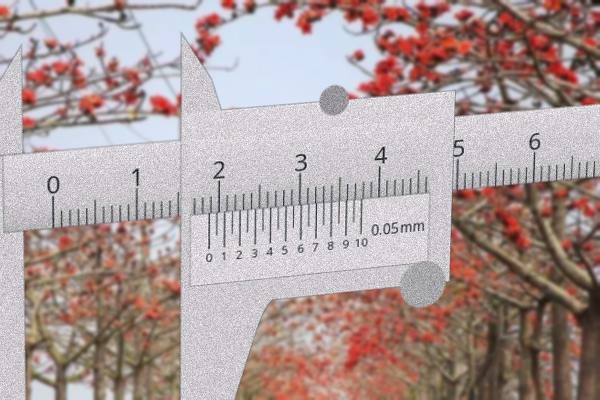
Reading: 18.8; mm
